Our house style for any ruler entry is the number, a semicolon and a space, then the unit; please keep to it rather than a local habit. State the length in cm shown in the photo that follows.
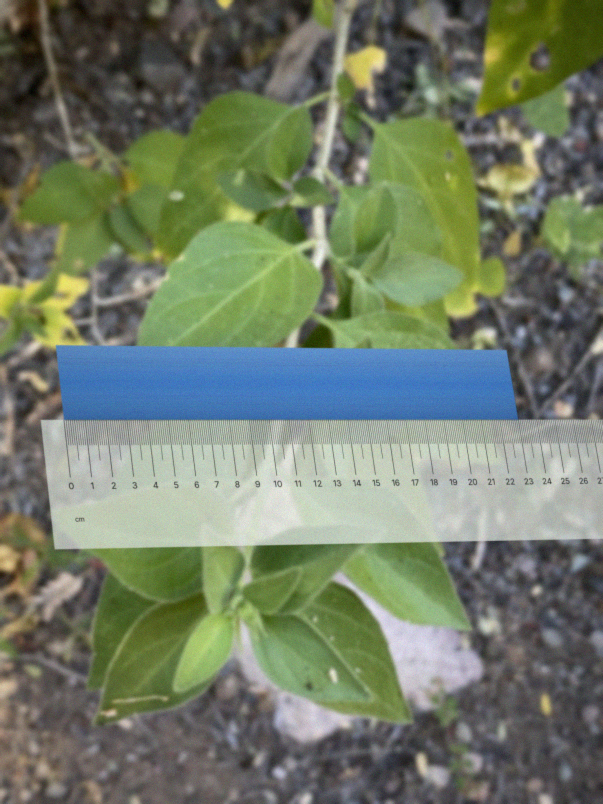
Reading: 23; cm
